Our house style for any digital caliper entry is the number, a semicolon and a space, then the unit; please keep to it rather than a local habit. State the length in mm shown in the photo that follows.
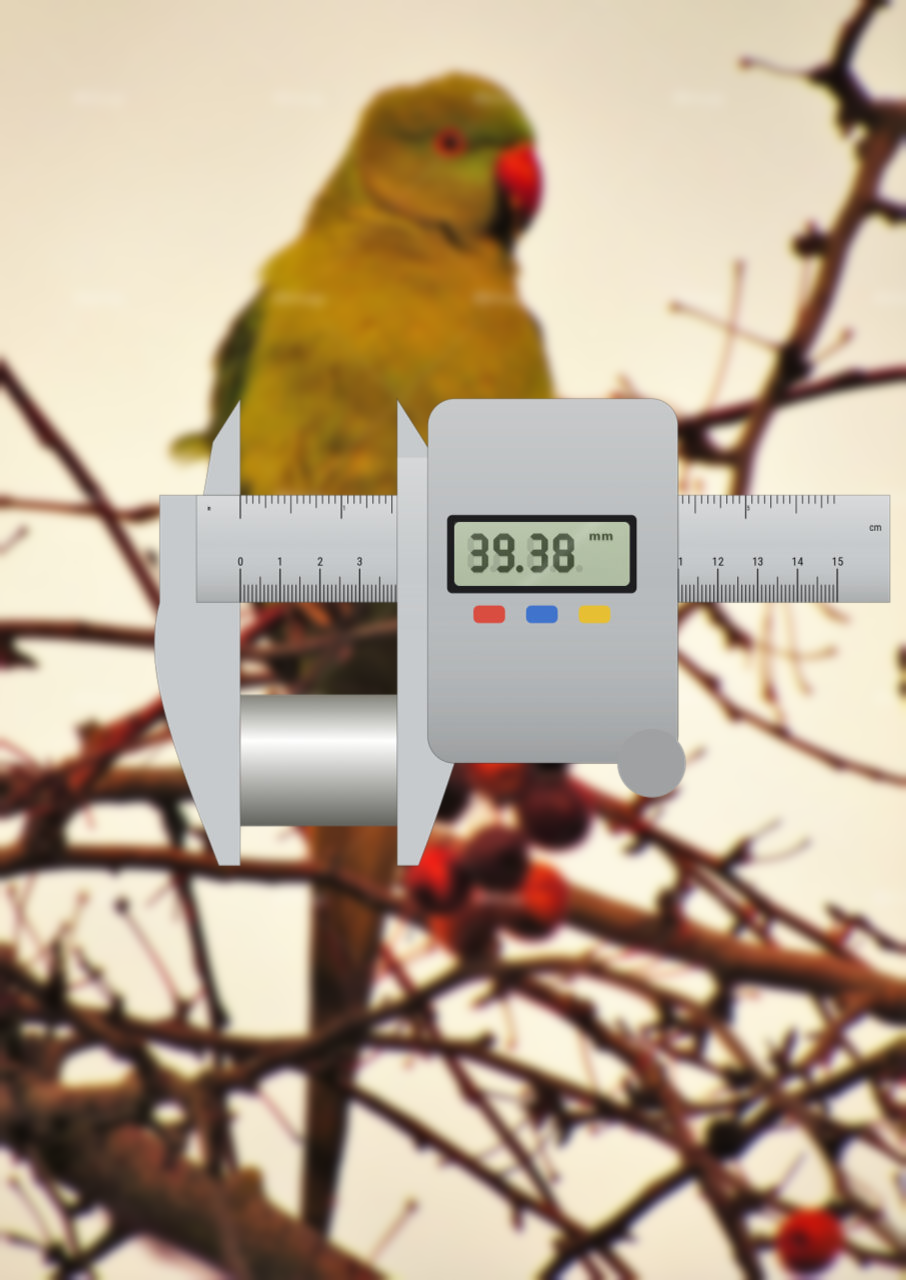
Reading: 39.38; mm
